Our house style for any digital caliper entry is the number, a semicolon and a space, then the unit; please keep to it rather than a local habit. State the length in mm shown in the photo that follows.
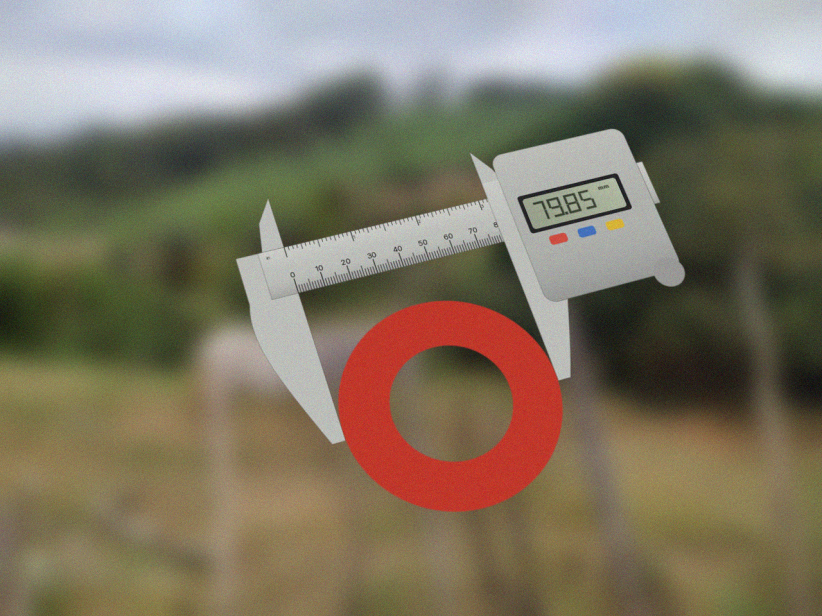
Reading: 79.85; mm
